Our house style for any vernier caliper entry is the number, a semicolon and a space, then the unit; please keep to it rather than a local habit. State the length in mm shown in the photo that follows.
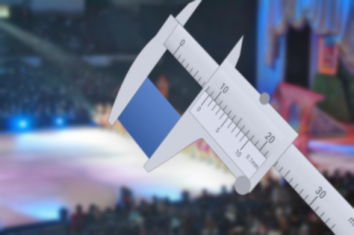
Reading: 8.8; mm
